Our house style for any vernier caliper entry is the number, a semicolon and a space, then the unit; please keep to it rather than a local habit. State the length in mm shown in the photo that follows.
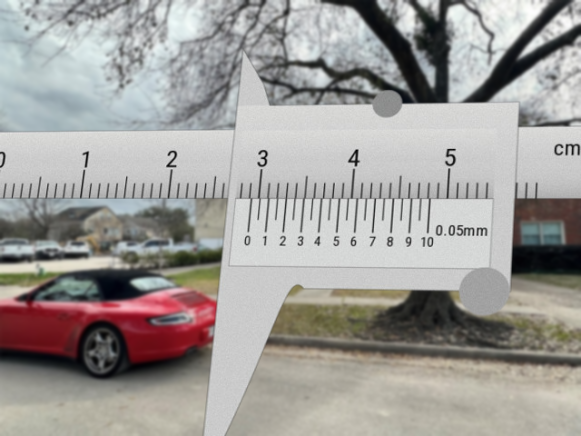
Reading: 29.2; mm
